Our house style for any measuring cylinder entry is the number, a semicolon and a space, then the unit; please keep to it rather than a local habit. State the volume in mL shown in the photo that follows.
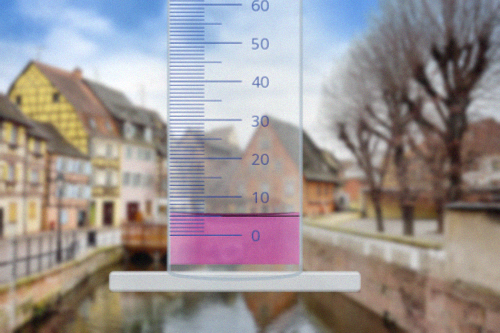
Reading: 5; mL
